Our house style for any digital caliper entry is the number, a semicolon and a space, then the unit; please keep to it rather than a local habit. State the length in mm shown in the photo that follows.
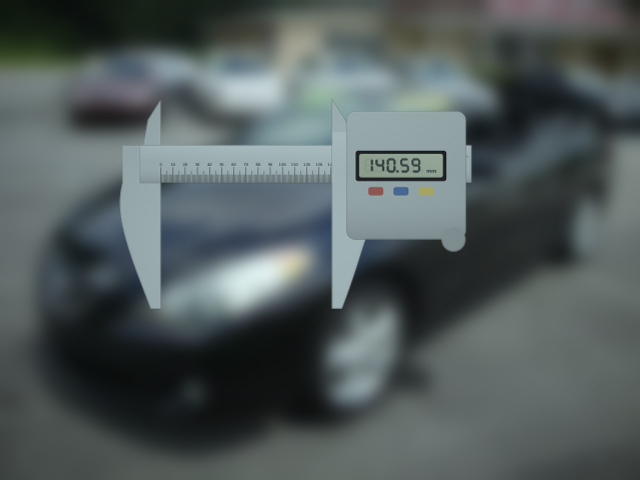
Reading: 140.59; mm
